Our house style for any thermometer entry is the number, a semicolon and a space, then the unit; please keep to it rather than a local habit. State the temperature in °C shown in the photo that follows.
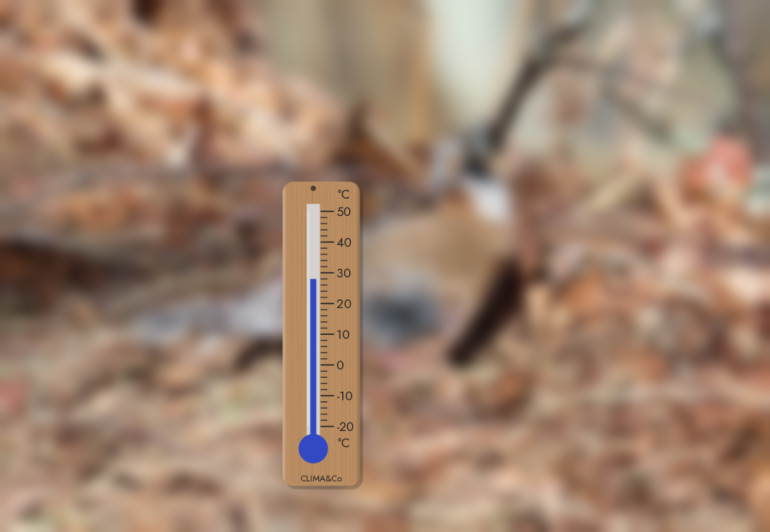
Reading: 28; °C
